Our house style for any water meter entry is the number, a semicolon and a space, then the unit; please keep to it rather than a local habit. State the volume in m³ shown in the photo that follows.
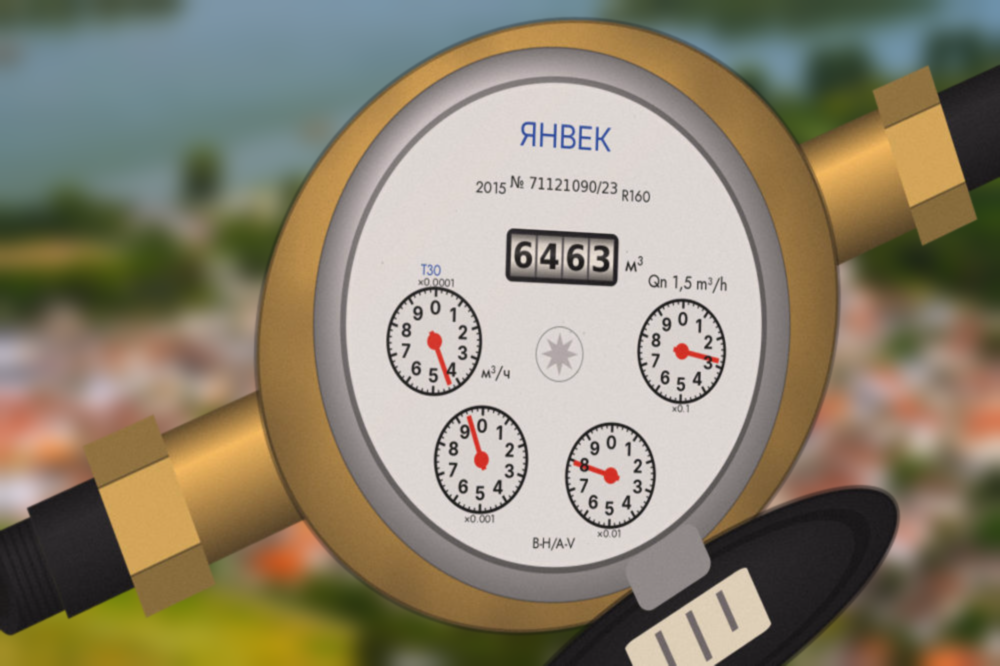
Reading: 6463.2794; m³
